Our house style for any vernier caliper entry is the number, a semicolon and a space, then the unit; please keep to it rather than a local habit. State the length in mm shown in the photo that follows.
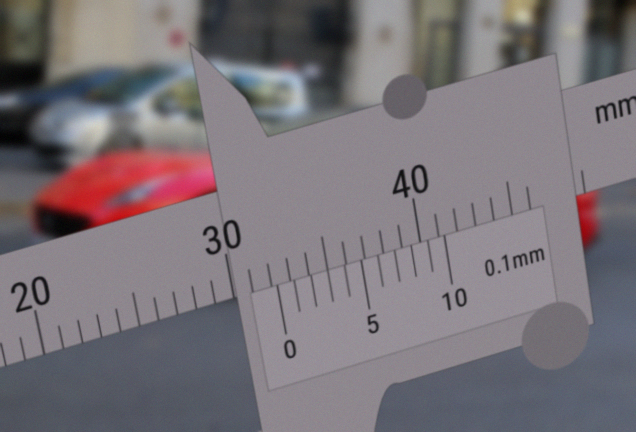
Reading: 32.3; mm
